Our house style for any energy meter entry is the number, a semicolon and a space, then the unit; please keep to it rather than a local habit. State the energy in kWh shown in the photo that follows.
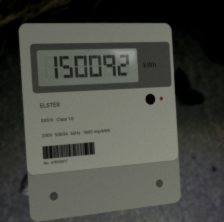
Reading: 150092; kWh
